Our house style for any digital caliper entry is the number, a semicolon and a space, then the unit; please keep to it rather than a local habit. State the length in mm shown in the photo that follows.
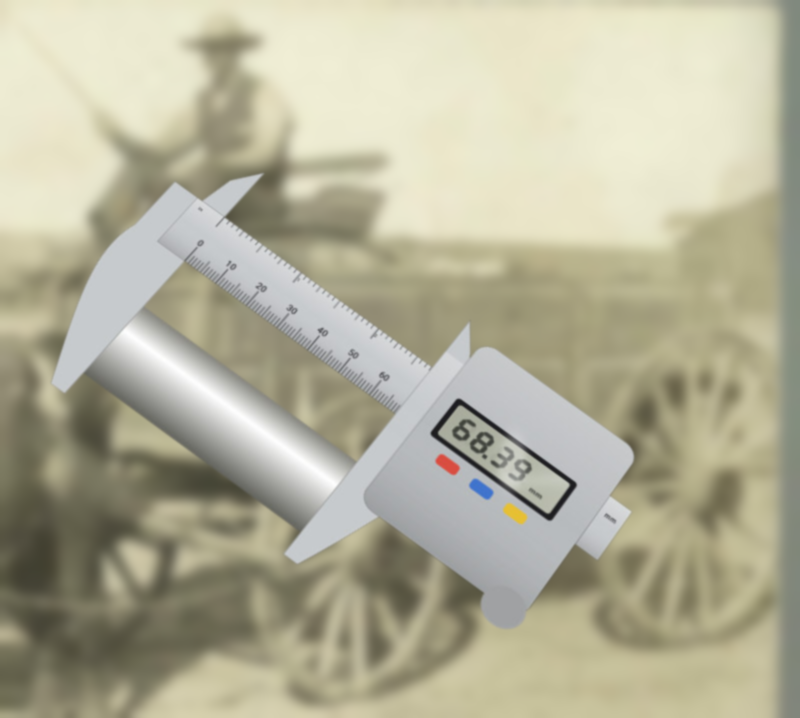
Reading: 68.39; mm
